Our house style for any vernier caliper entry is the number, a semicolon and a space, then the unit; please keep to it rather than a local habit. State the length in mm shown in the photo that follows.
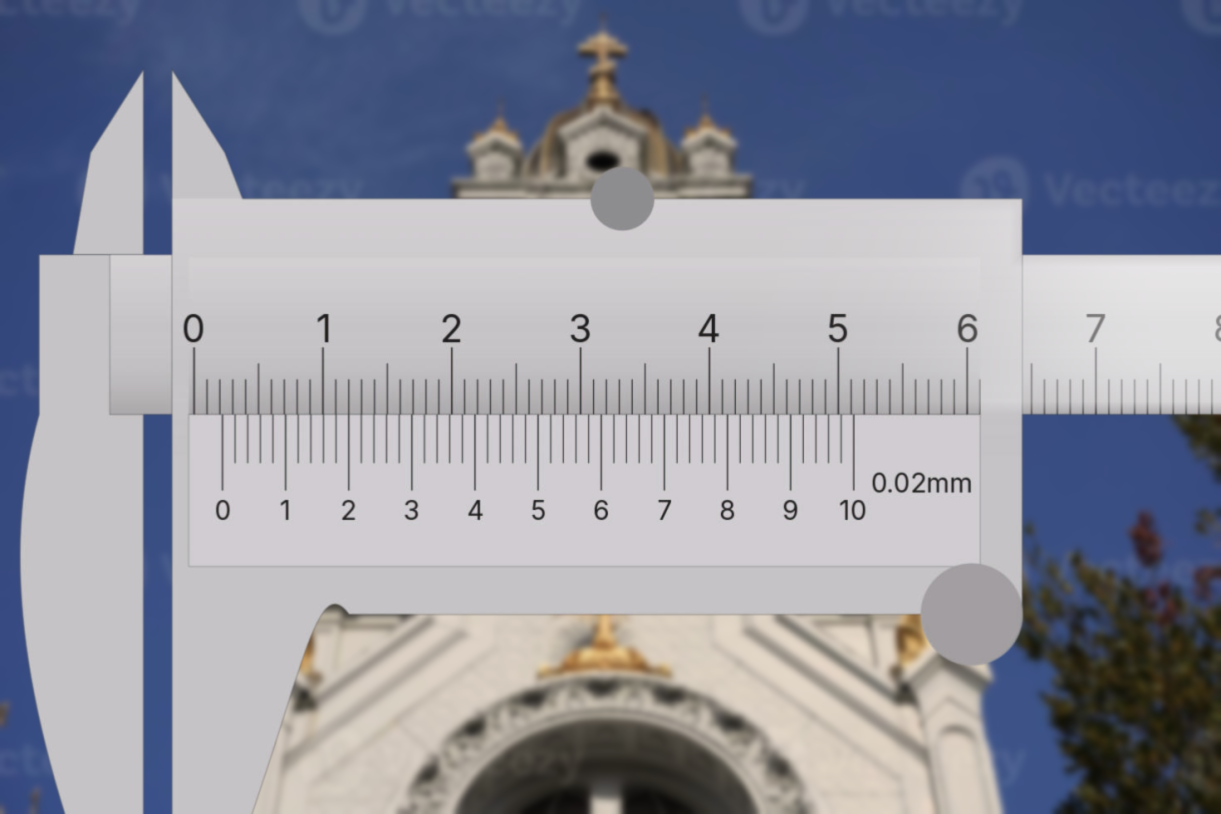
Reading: 2.2; mm
